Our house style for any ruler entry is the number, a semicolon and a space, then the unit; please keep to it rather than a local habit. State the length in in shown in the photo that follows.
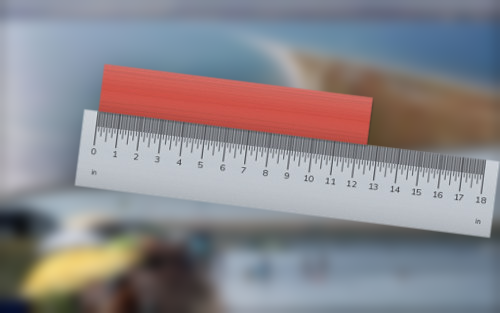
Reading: 12.5; in
